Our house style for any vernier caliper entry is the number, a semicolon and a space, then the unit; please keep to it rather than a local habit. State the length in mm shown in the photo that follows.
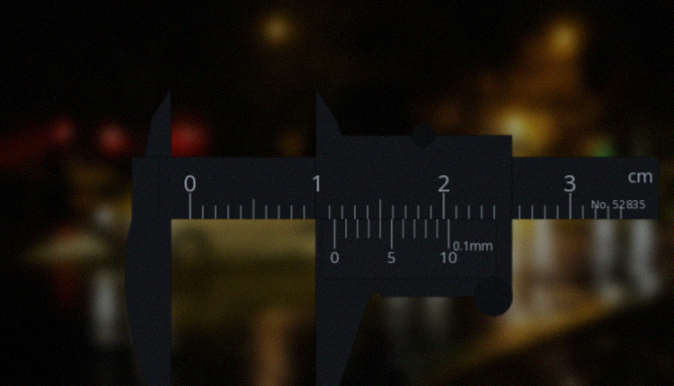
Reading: 11.4; mm
